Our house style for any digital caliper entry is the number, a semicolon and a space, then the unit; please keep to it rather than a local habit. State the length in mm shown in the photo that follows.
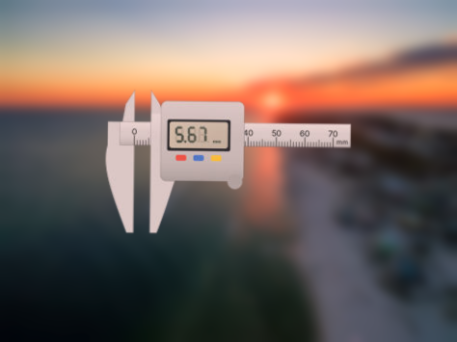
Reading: 5.67; mm
